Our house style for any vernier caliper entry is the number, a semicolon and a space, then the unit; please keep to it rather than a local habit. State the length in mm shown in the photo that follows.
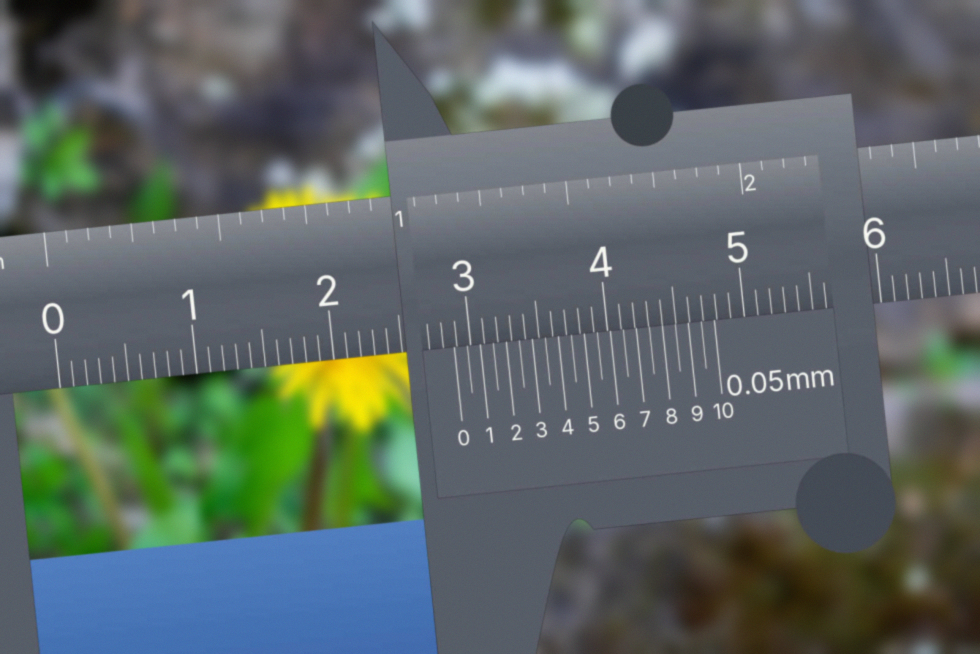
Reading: 28.8; mm
